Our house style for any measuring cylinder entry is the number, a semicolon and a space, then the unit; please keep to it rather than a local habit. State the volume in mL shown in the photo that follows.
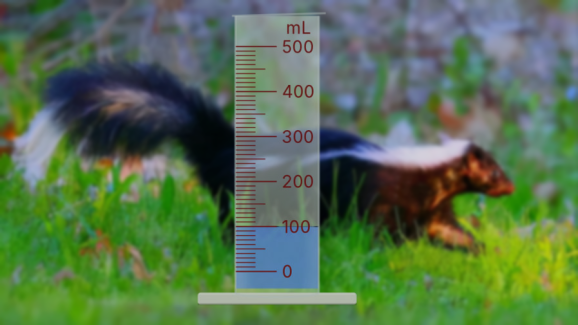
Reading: 100; mL
